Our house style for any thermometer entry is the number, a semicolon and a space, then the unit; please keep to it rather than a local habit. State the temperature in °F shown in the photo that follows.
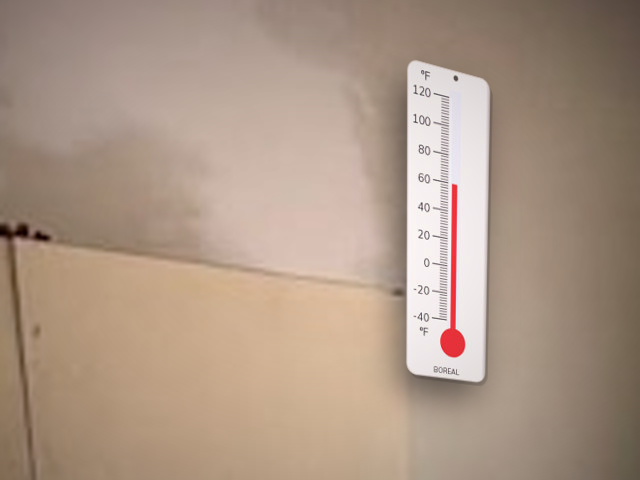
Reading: 60; °F
